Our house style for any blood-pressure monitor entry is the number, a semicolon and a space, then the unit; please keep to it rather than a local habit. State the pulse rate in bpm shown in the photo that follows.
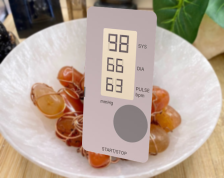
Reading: 63; bpm
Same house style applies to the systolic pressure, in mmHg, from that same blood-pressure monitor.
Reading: 98; mmHg
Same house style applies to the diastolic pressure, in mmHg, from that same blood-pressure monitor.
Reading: 66; mmHg
